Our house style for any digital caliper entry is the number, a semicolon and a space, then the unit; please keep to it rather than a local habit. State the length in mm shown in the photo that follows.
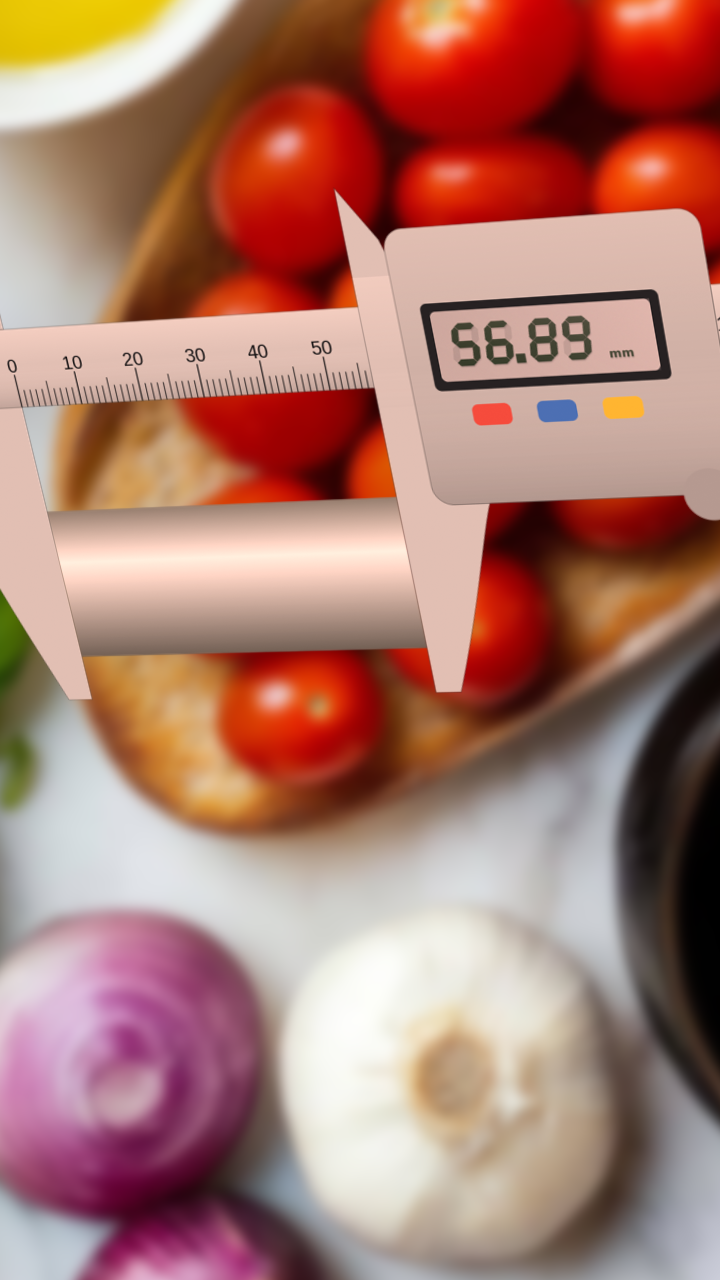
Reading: 56.89; mm
